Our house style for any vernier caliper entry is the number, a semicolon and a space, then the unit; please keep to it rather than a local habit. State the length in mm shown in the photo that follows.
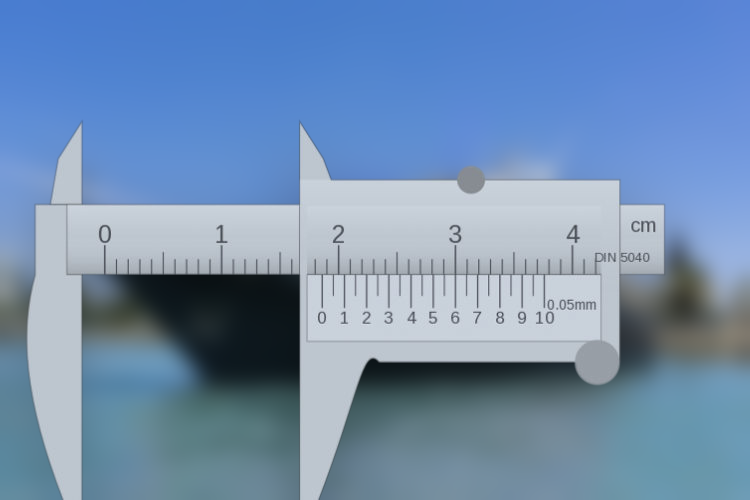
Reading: 18.6; mm
